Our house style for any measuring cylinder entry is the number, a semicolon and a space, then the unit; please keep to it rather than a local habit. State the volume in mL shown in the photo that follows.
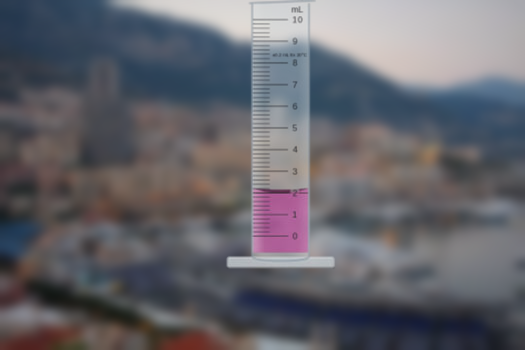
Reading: 2; mL
